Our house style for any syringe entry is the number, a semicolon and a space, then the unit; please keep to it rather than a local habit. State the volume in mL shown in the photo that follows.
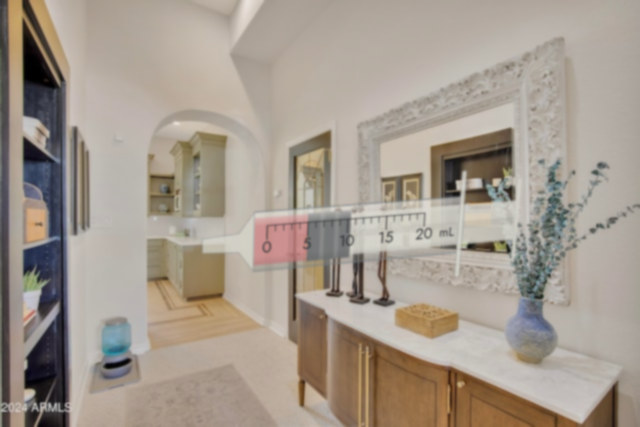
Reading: 5; mL
